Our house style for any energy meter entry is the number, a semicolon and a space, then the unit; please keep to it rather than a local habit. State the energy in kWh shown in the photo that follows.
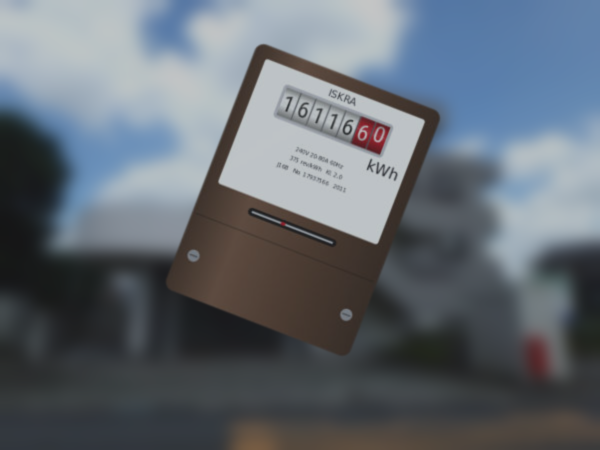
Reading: 16116.60; kWh
